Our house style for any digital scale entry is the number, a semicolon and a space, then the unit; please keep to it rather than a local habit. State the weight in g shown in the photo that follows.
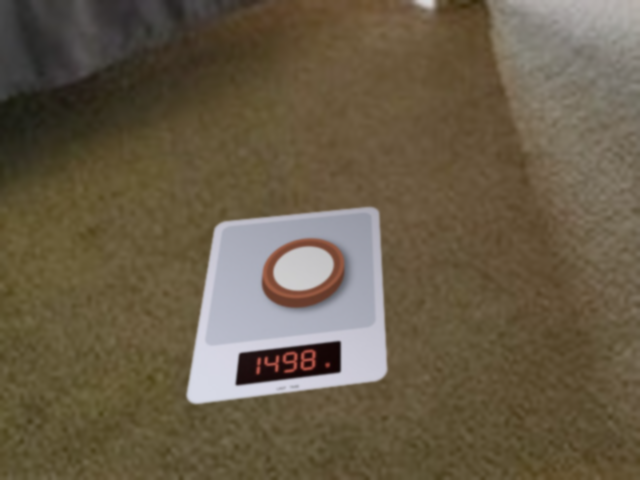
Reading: 1498; g
